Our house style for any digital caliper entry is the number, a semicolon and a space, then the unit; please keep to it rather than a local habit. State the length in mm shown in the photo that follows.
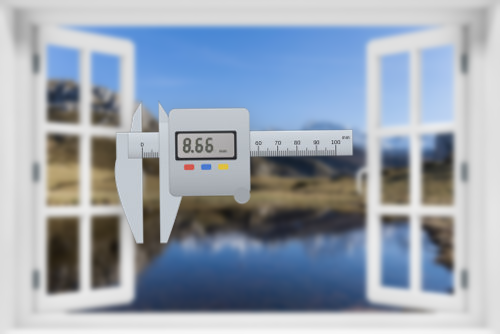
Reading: 8.66; mm
